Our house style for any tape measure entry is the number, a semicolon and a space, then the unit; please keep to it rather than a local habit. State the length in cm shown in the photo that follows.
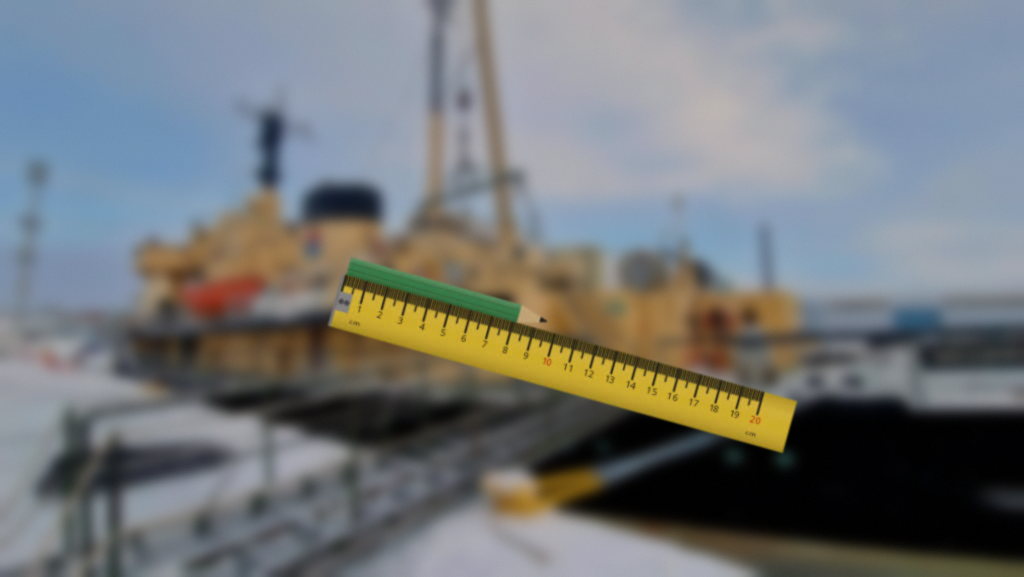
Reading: 9.5; cm
